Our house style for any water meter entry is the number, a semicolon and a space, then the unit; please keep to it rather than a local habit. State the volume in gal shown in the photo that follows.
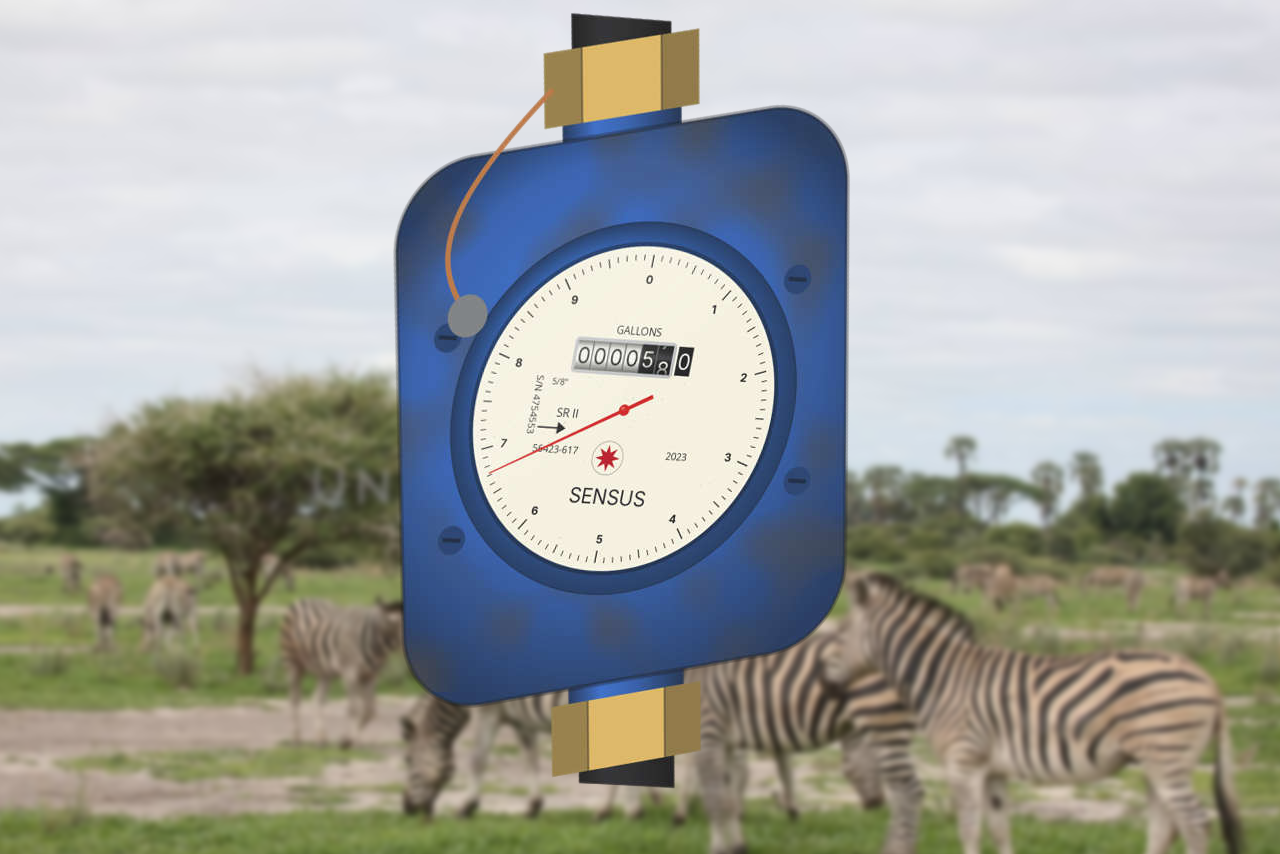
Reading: 576.7; gal
